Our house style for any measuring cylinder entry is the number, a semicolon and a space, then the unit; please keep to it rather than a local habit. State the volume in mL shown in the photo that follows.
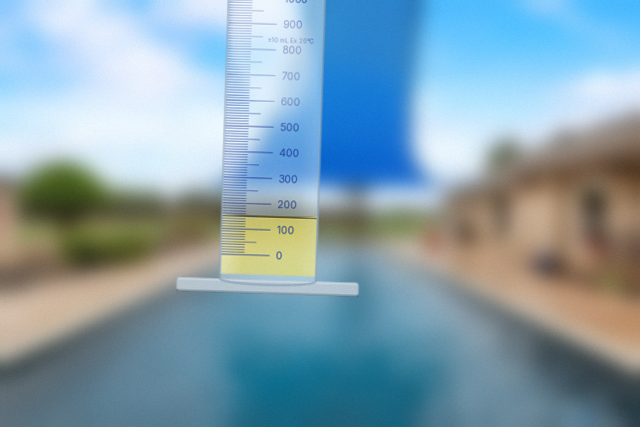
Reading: 150; mL
